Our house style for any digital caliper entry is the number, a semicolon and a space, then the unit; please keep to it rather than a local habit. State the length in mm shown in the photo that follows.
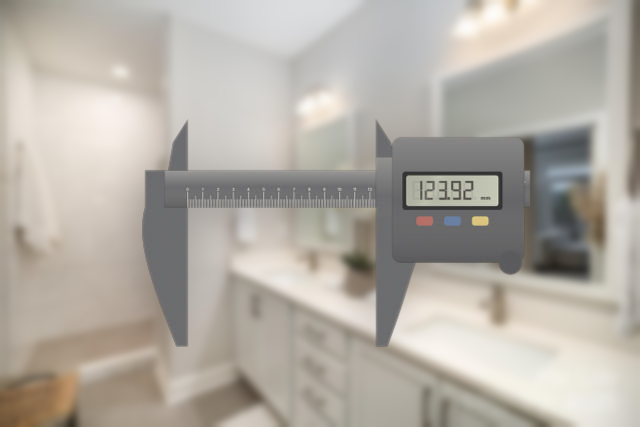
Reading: 123.92; mm
